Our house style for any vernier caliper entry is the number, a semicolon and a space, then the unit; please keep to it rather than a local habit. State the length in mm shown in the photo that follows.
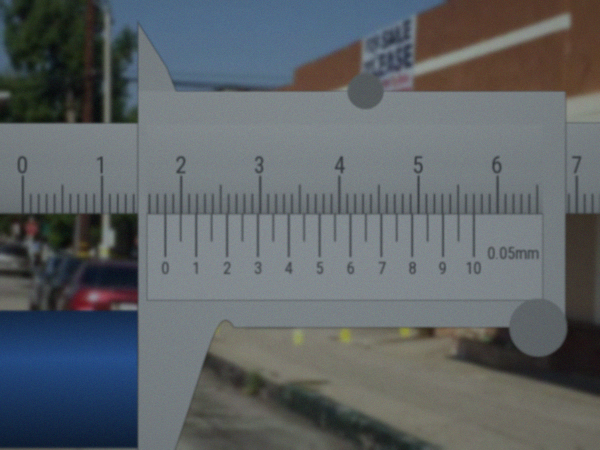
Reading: 18.0; mm
